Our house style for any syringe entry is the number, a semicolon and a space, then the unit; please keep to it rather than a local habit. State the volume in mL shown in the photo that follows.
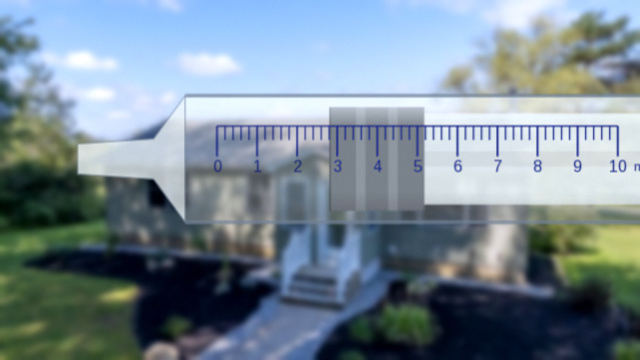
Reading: 2.8; mL
